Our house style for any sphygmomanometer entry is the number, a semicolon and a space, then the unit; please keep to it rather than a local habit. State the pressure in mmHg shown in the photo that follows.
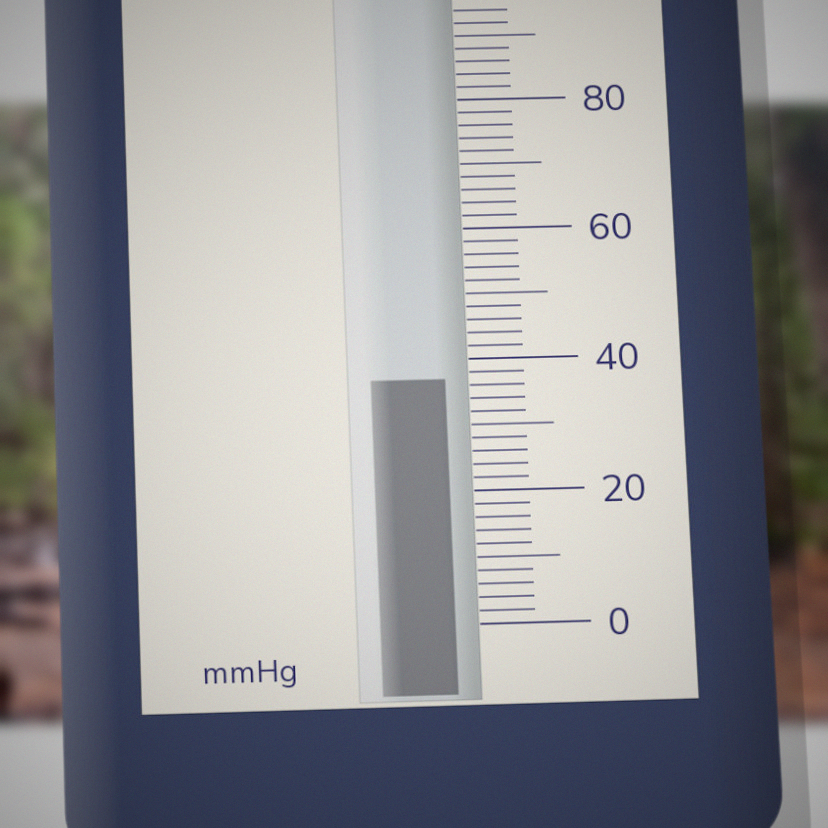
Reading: 37; mmHg
